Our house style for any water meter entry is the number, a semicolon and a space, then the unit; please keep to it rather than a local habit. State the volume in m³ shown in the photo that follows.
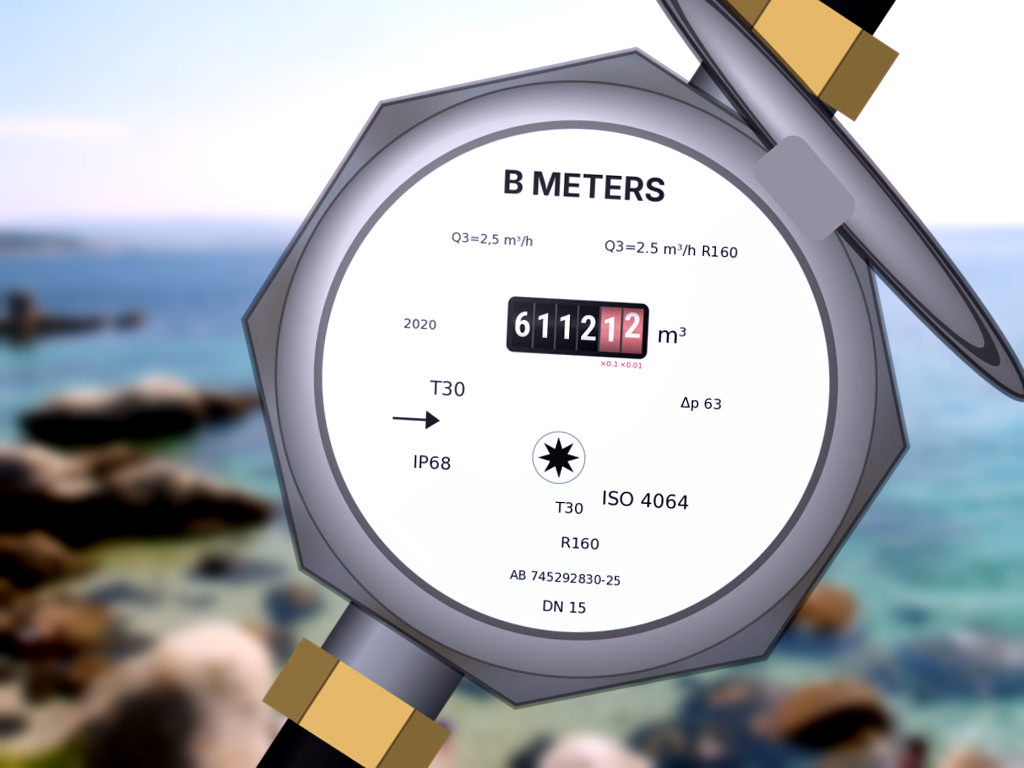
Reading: 6112.12; m³
